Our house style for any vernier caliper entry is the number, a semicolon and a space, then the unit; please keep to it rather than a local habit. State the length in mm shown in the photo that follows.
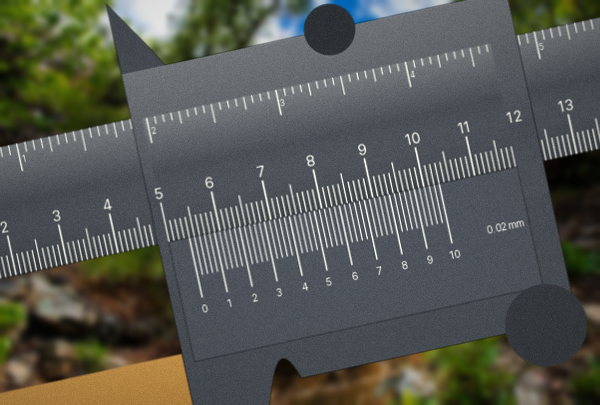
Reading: 54.0; mm
